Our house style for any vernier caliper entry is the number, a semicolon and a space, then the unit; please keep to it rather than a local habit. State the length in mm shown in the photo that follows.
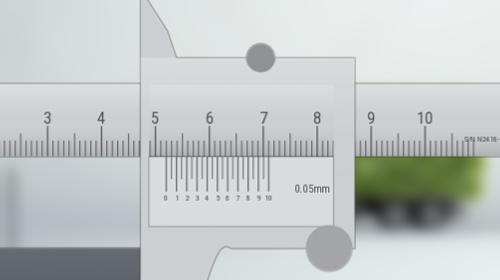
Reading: 52.0; mm
